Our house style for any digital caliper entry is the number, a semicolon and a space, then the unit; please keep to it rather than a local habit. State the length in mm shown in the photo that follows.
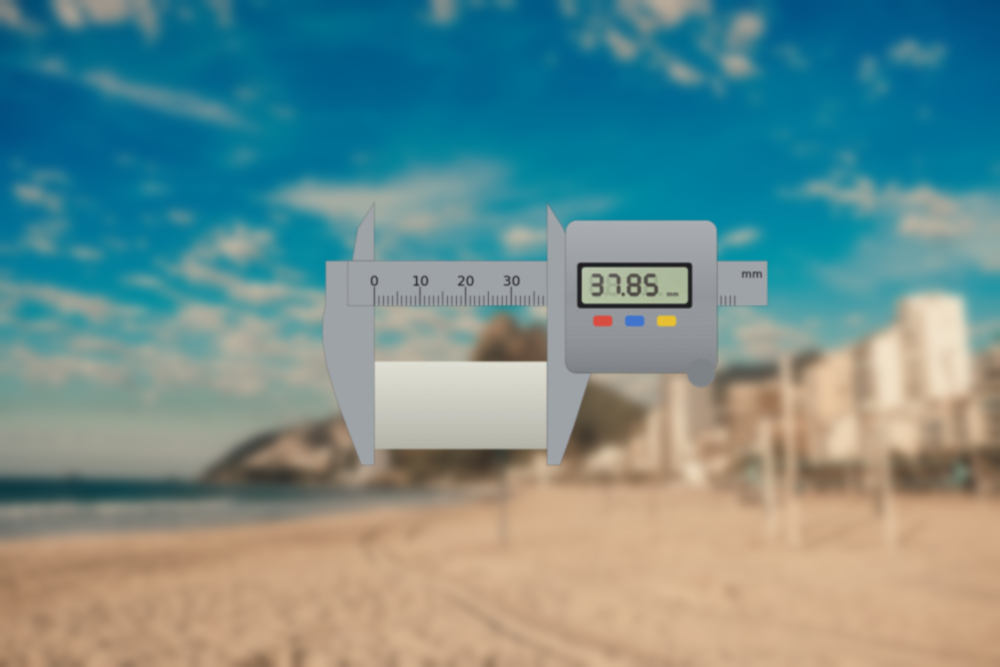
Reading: 37.85; mm
